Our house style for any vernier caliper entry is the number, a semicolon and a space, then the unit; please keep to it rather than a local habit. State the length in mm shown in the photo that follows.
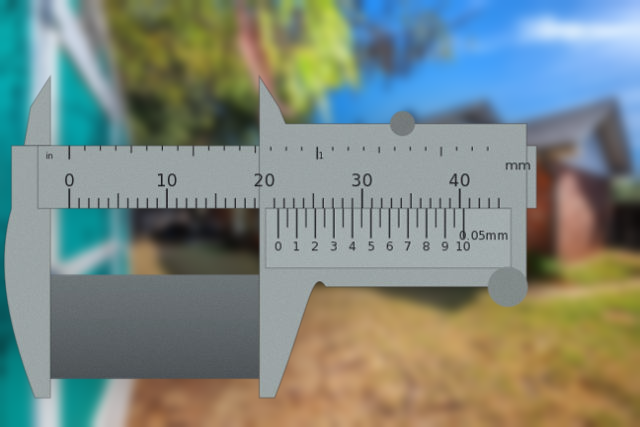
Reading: 21.4; mm
